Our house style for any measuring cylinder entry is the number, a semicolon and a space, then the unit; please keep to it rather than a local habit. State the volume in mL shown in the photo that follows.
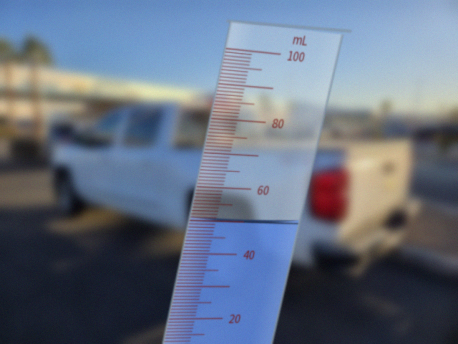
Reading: 50; mL
